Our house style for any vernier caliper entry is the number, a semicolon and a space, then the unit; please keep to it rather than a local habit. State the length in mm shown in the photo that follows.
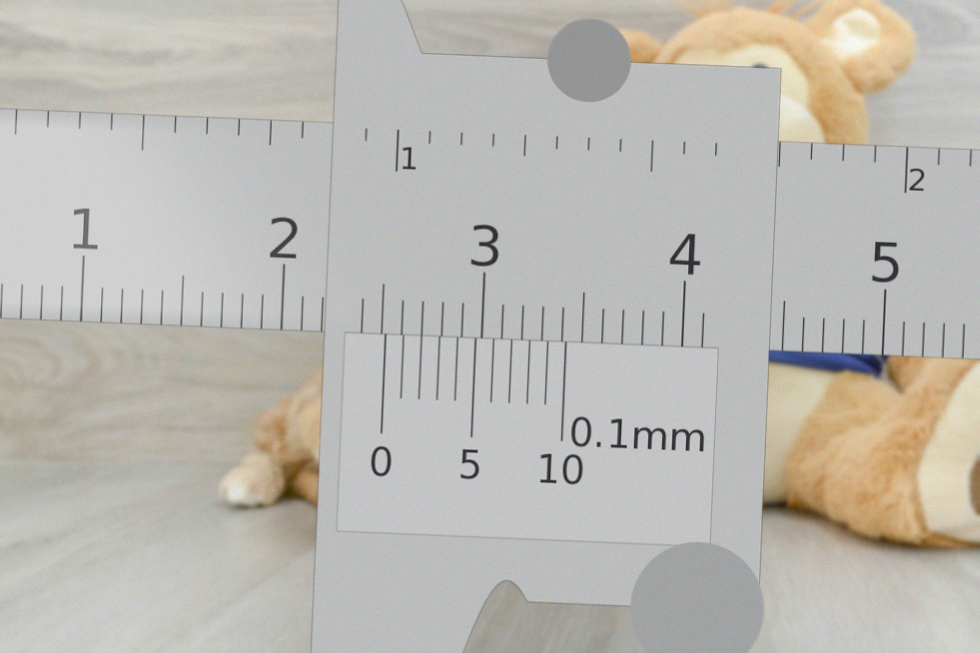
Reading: 25.2; mm
